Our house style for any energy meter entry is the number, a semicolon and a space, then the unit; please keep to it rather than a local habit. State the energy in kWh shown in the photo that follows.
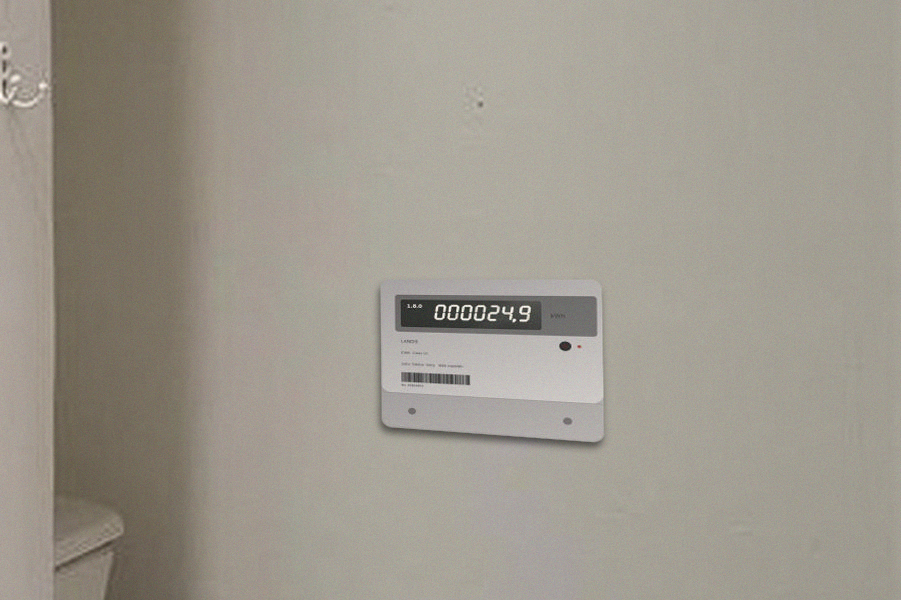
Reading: 24.9; kWh
